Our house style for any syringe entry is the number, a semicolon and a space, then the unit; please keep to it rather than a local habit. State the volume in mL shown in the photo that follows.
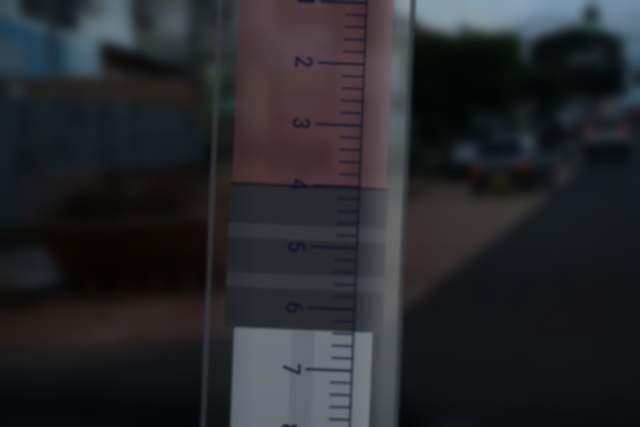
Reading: 4; mL
